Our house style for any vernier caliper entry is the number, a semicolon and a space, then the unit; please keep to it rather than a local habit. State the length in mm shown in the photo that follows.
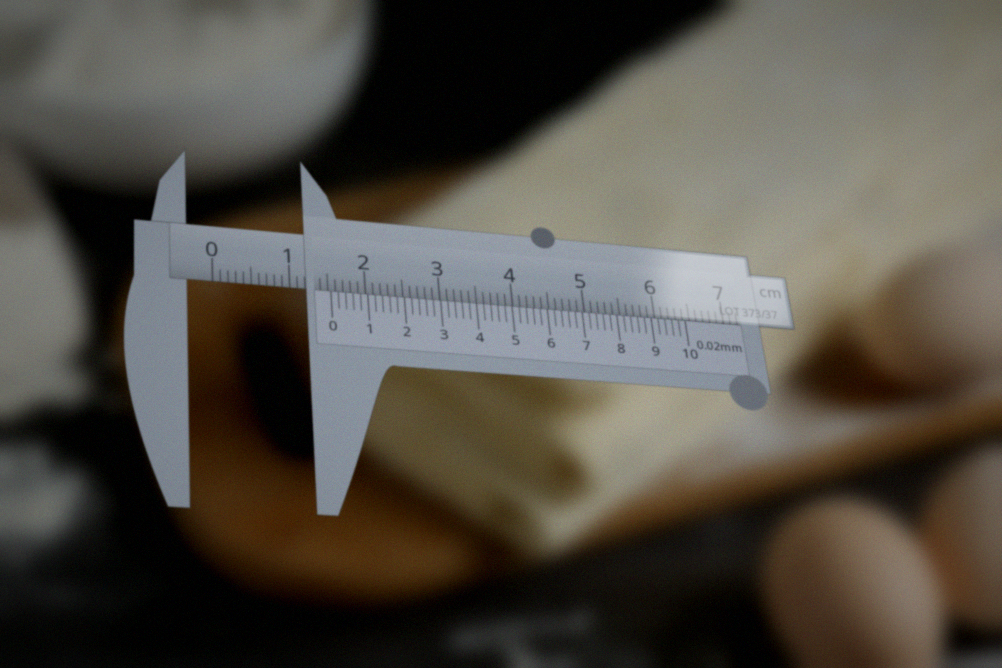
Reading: 15.4; mm
